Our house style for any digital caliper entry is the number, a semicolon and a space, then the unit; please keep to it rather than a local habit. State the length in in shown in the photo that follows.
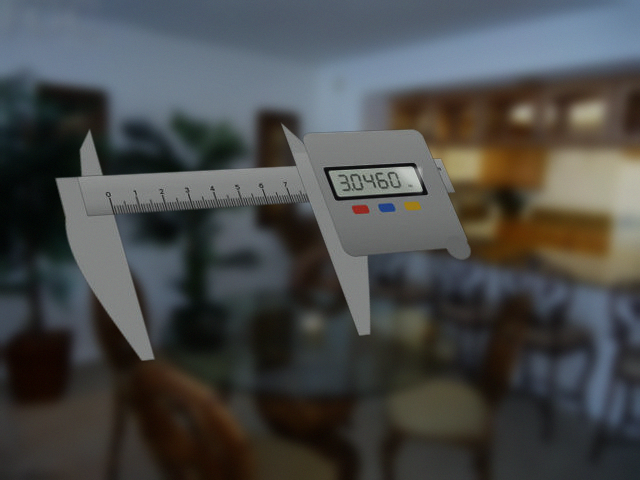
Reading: 3.0460; in
